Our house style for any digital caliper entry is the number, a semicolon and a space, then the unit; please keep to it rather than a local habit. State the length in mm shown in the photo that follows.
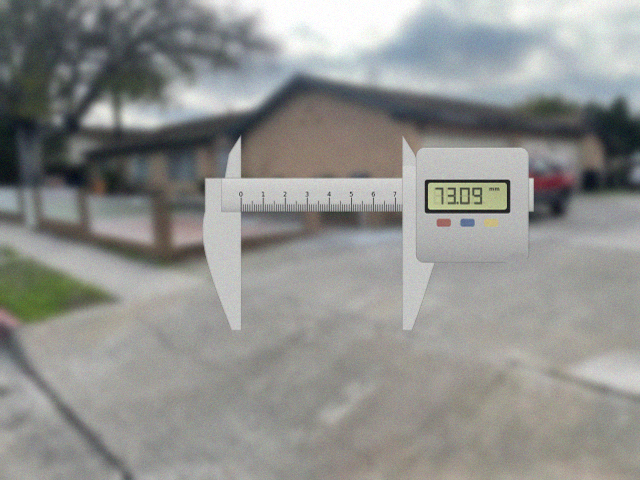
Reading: 73.09; mm
